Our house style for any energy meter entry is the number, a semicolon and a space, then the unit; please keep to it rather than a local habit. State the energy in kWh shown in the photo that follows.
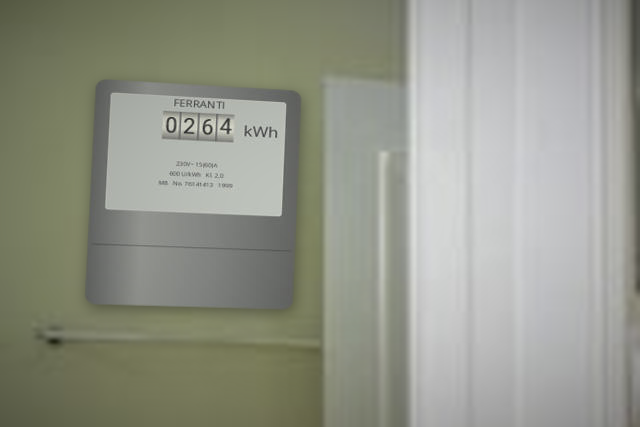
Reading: 264; kWh
